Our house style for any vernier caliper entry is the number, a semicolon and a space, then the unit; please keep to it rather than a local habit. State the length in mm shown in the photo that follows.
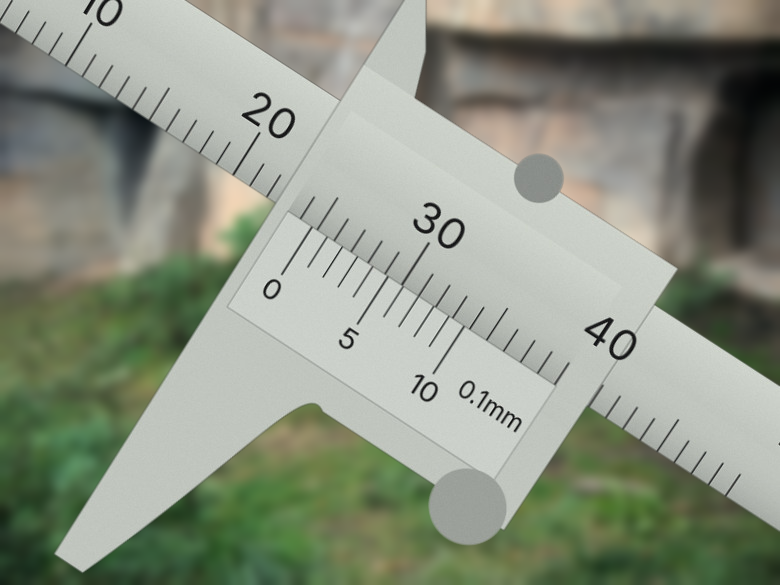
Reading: 24.7; mm
